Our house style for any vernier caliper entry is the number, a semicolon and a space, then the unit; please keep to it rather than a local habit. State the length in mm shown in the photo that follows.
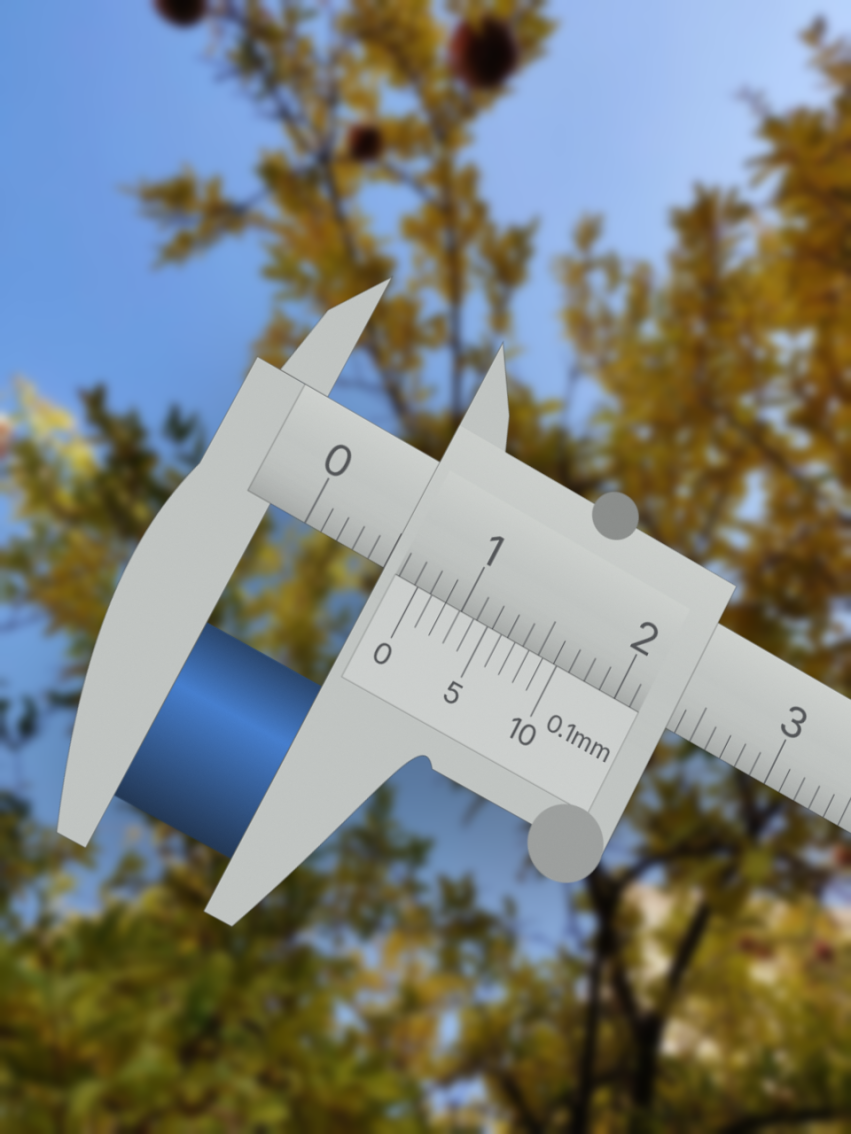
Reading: 7.2; mm
